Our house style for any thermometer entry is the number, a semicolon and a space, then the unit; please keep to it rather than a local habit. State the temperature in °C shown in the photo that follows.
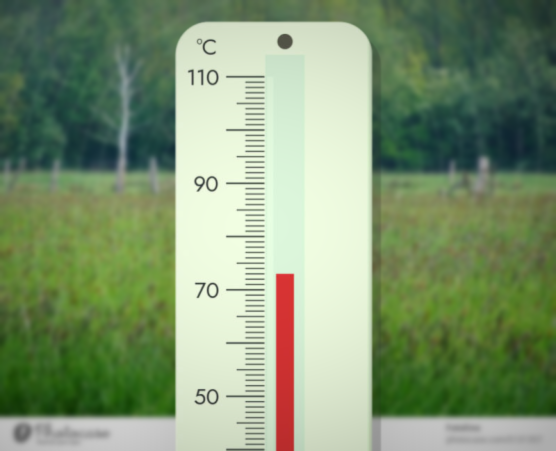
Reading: 73; °C
